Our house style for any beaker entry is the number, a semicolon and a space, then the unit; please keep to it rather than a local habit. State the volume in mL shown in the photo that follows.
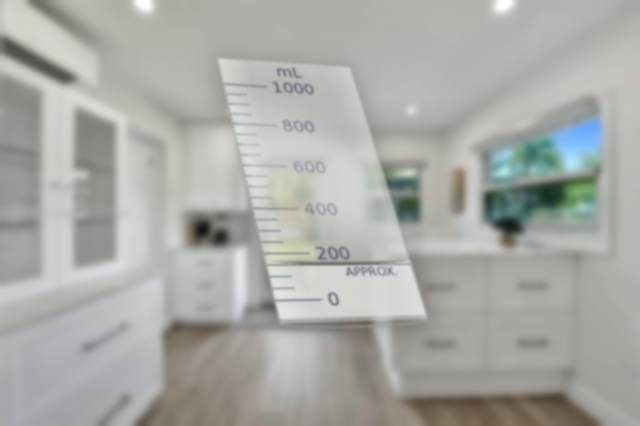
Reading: 150; mL
